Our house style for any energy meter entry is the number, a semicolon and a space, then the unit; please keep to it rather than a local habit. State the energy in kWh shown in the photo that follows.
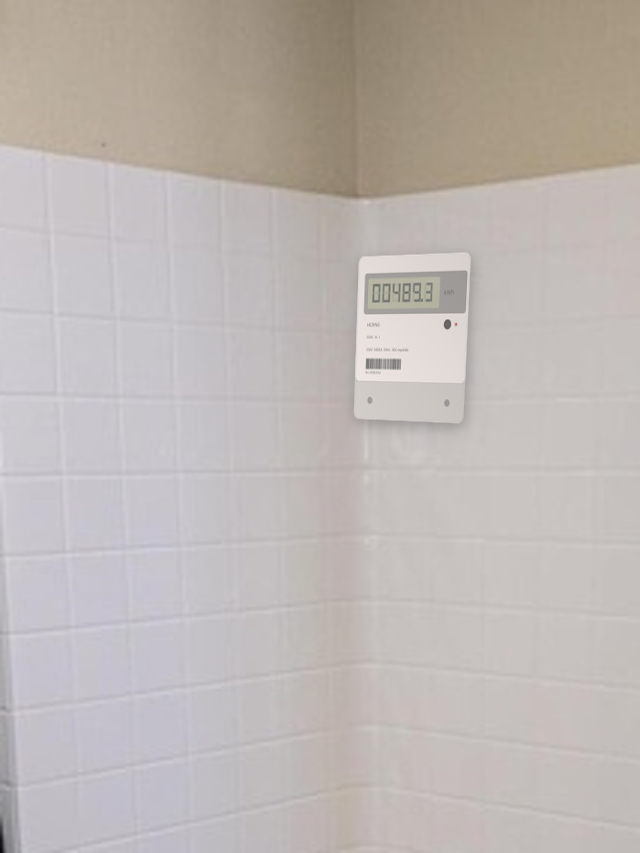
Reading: 489.3; kWh
